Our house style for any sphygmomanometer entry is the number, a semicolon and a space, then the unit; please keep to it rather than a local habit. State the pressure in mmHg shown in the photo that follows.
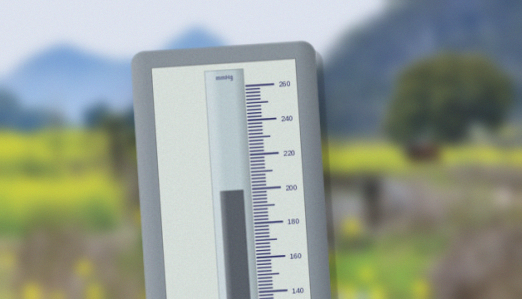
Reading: 200; mmHg
